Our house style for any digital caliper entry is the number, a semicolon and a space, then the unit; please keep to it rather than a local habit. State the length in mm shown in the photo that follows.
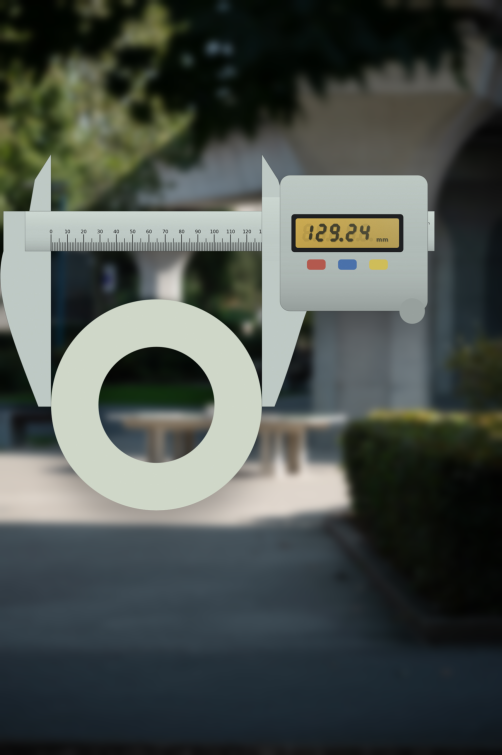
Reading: 129.24; mm
